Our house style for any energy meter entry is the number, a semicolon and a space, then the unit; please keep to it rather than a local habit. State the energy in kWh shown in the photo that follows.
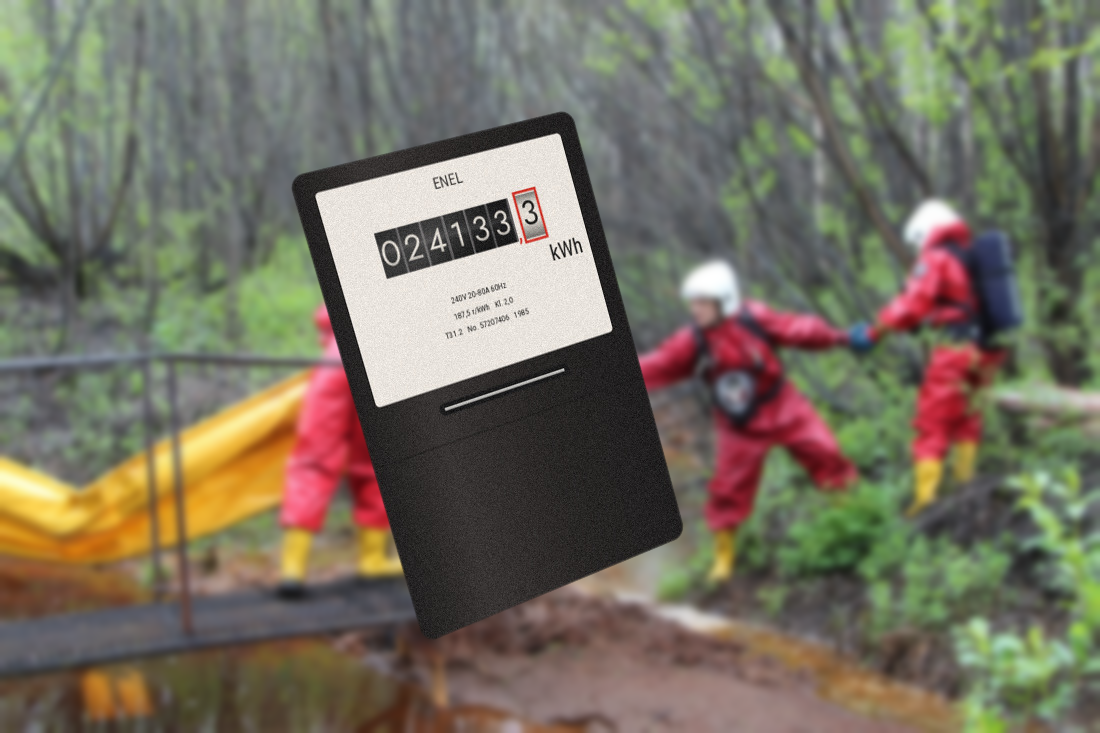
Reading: 24133.3; kWh
